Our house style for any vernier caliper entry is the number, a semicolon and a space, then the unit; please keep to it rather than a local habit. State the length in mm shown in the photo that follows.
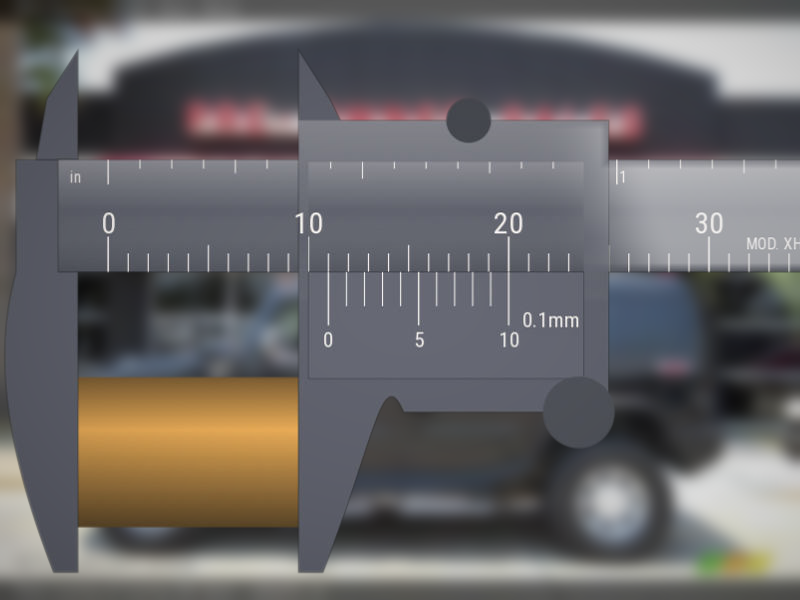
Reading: 11.0; mm
